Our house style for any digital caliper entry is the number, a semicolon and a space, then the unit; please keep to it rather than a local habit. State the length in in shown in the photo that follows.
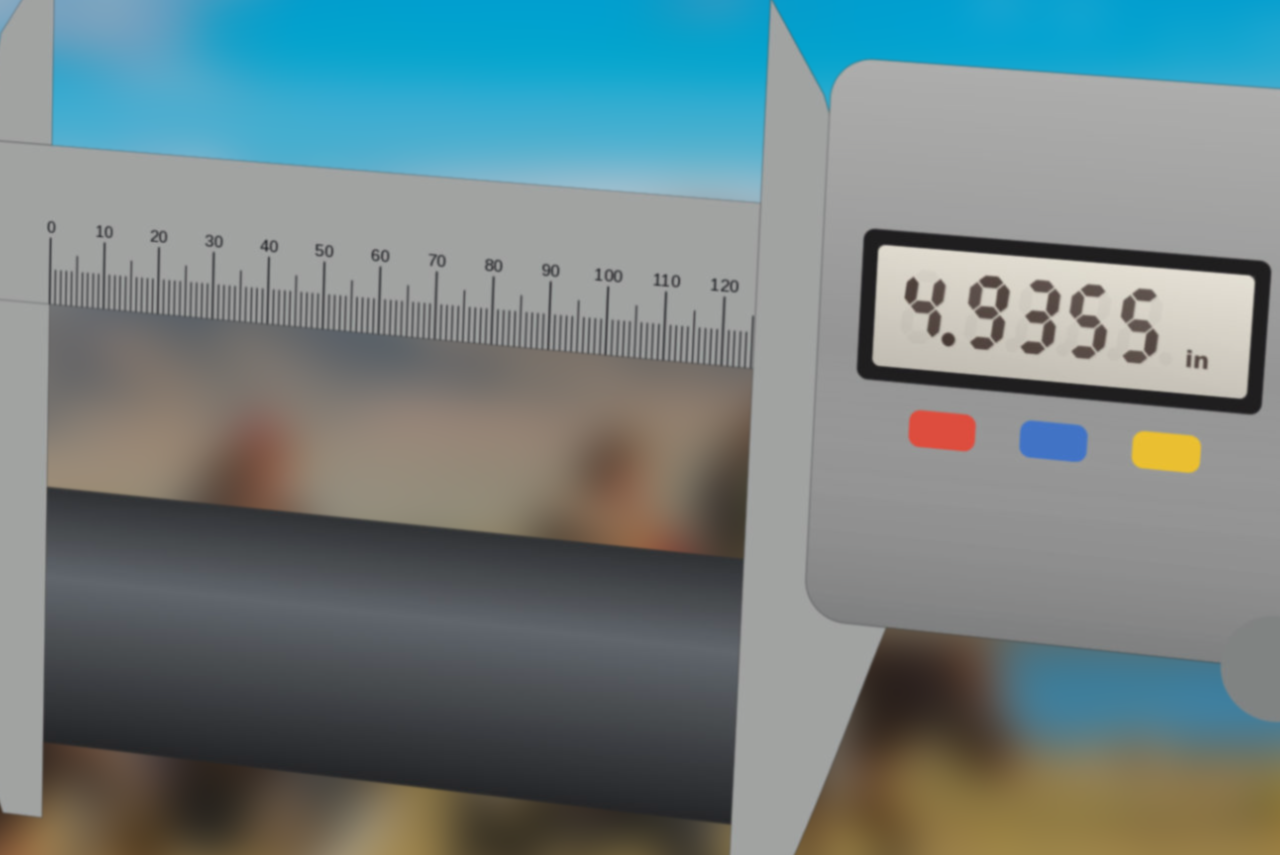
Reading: 4.9355; in
